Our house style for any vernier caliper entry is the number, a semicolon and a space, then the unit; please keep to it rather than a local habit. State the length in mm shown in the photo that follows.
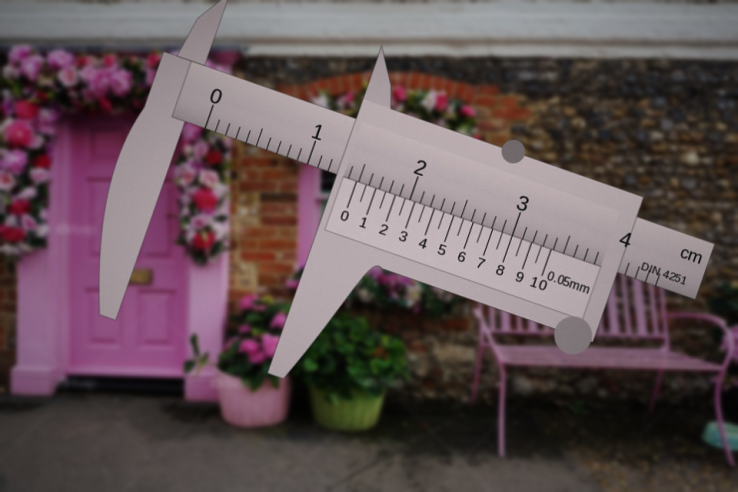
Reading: 14.8; mm
